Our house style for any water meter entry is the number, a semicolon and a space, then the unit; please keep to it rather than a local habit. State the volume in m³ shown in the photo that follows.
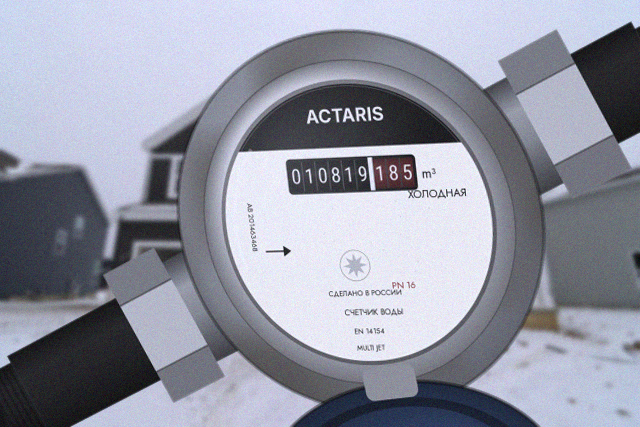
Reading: 10819.185; m³
